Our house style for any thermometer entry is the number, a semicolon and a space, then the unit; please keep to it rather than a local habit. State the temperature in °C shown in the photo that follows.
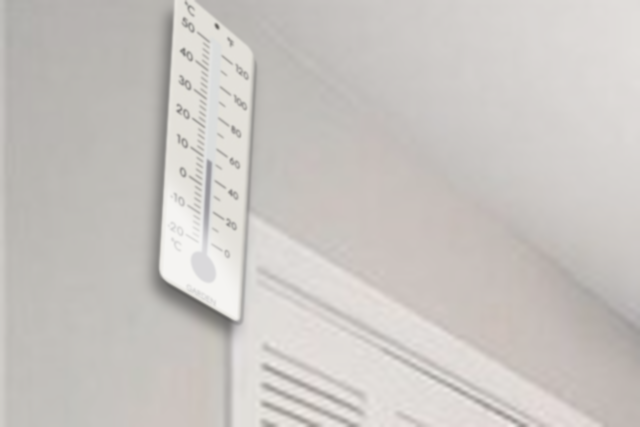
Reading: 10; °C
